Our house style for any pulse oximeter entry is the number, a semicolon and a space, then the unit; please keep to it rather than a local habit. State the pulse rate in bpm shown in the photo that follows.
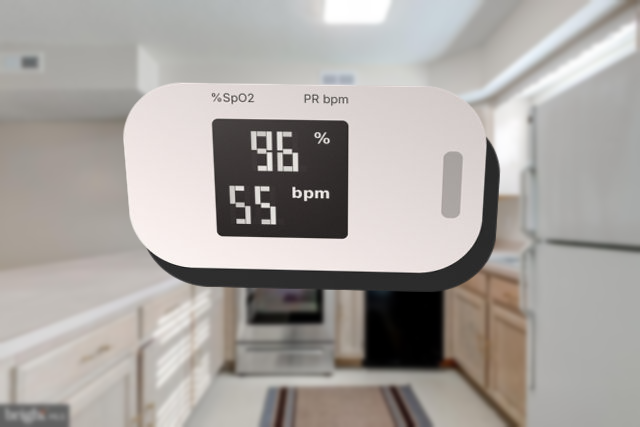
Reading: 55; bpm
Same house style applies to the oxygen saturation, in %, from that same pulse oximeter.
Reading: 96; %
